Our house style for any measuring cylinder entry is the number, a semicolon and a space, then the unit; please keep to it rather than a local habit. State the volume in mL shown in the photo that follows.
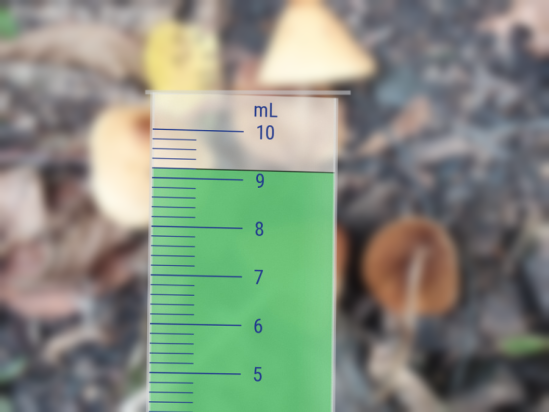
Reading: 9.2; mL
